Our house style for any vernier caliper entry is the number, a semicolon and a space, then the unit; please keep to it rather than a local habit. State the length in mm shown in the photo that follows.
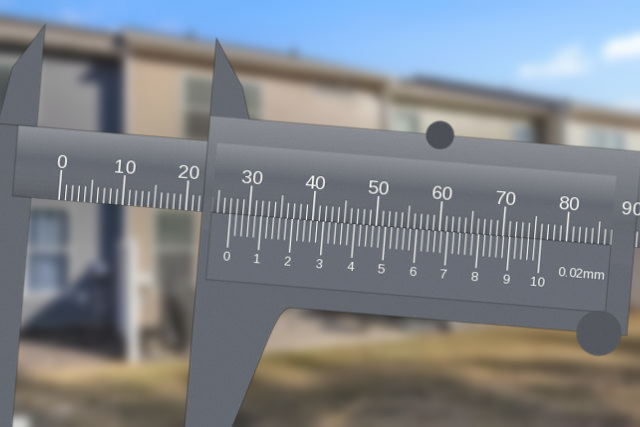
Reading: 27.0; mm
